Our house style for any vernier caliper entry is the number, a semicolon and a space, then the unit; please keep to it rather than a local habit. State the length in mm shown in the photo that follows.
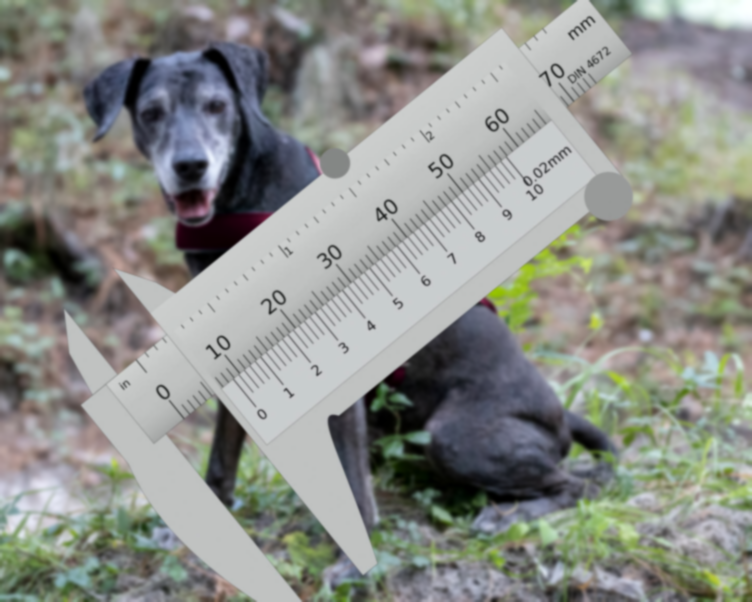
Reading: 8.8; mm
